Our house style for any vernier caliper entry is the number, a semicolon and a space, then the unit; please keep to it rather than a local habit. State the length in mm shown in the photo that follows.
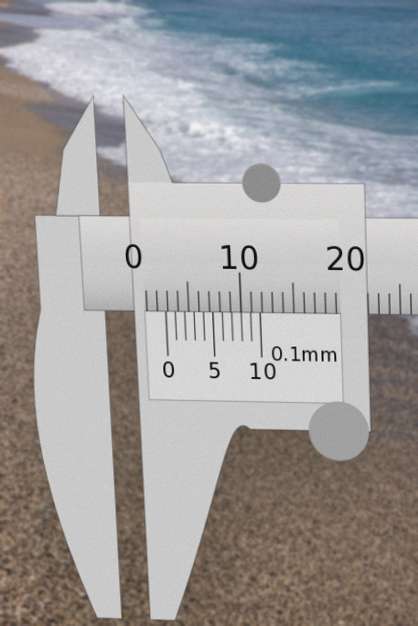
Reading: 2.8; mm
